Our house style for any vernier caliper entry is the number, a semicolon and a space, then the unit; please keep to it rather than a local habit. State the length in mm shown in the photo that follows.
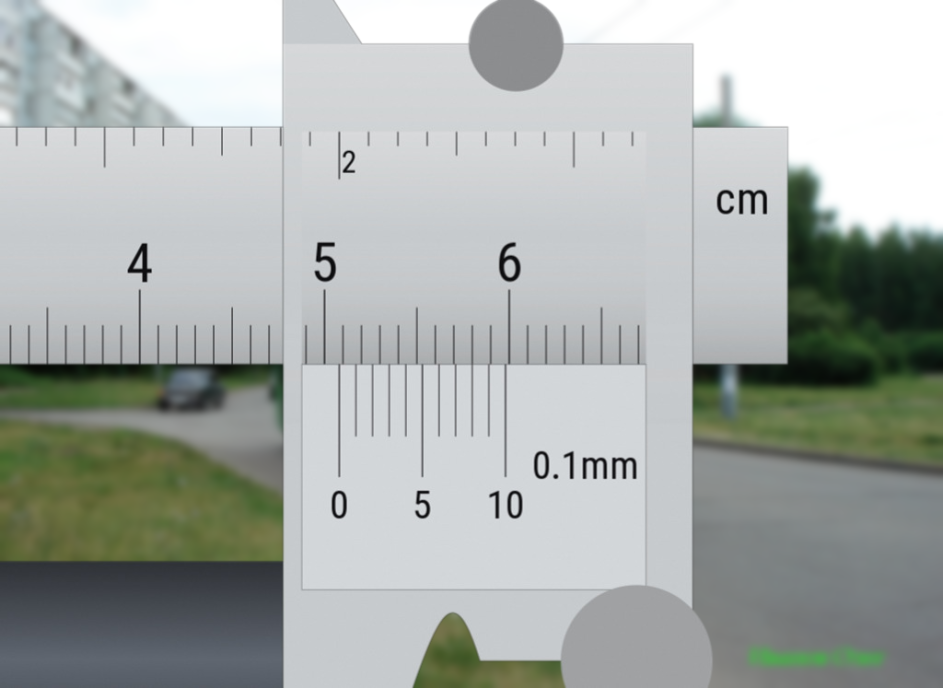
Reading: 50.8; mm
